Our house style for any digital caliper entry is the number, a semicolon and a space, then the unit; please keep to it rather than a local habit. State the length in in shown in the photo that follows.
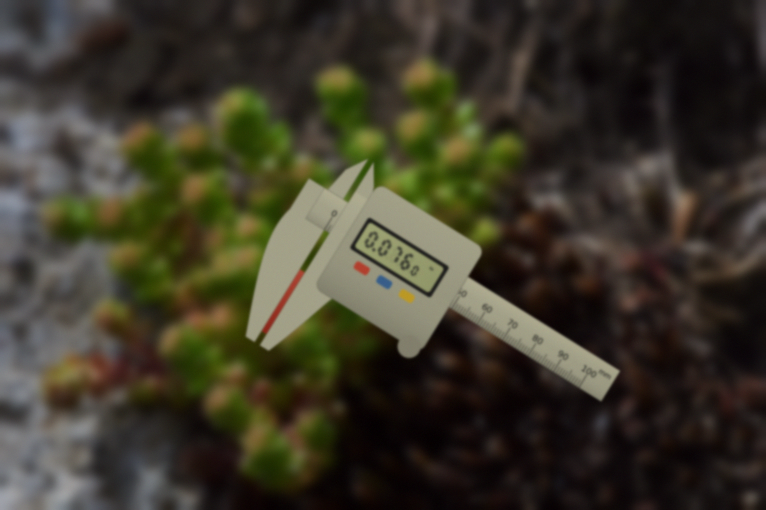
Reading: 0.0760; in
